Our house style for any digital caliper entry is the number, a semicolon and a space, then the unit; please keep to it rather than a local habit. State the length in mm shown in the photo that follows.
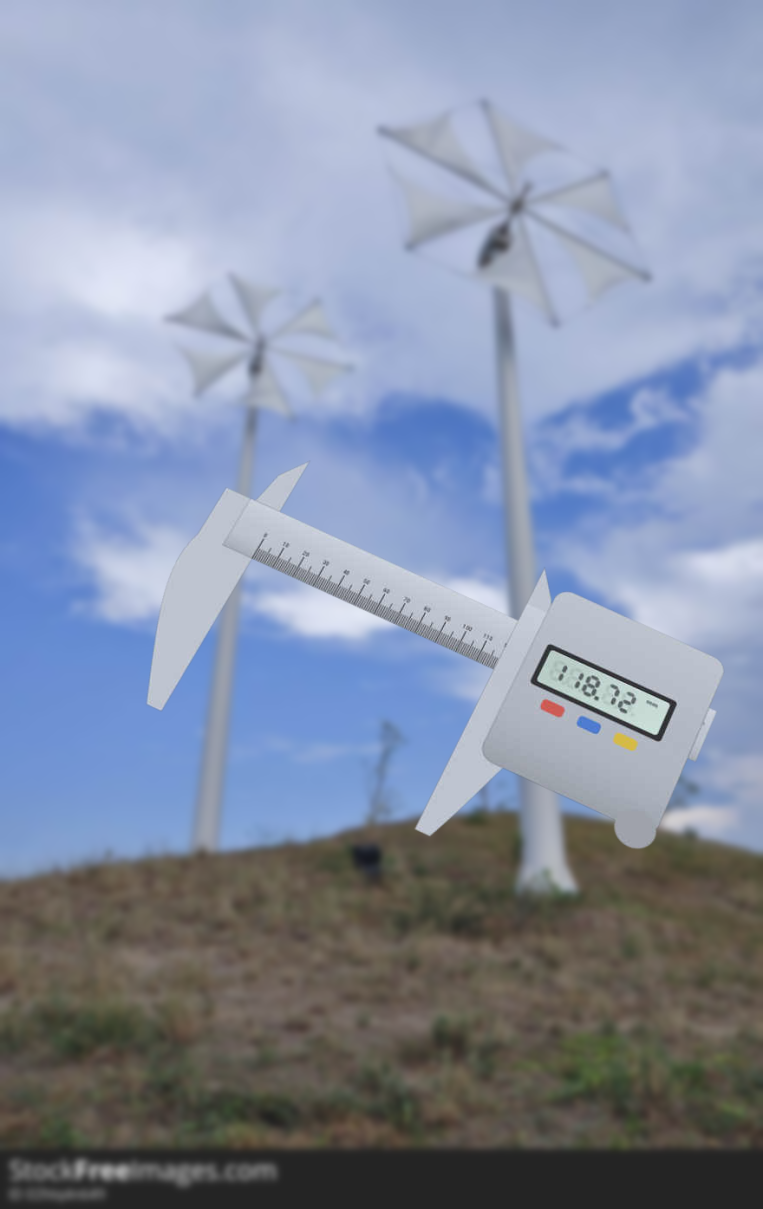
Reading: 118.72; mm
